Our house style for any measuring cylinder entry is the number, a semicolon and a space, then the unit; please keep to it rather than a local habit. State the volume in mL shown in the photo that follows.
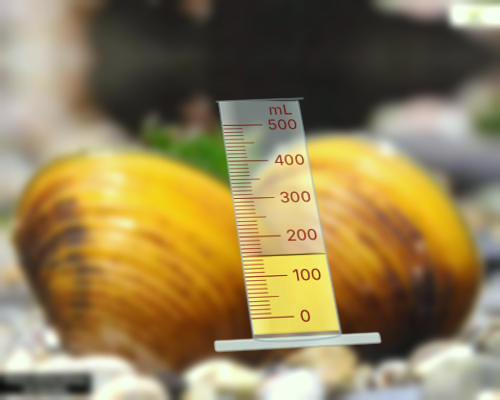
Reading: 150; mL
